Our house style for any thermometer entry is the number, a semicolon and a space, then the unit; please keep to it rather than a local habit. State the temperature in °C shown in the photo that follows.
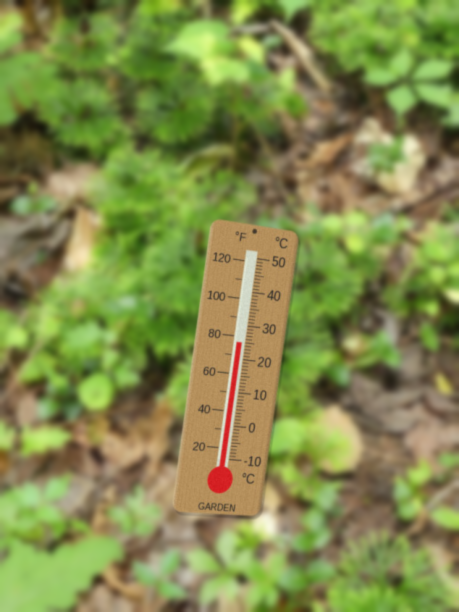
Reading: 25; °C
